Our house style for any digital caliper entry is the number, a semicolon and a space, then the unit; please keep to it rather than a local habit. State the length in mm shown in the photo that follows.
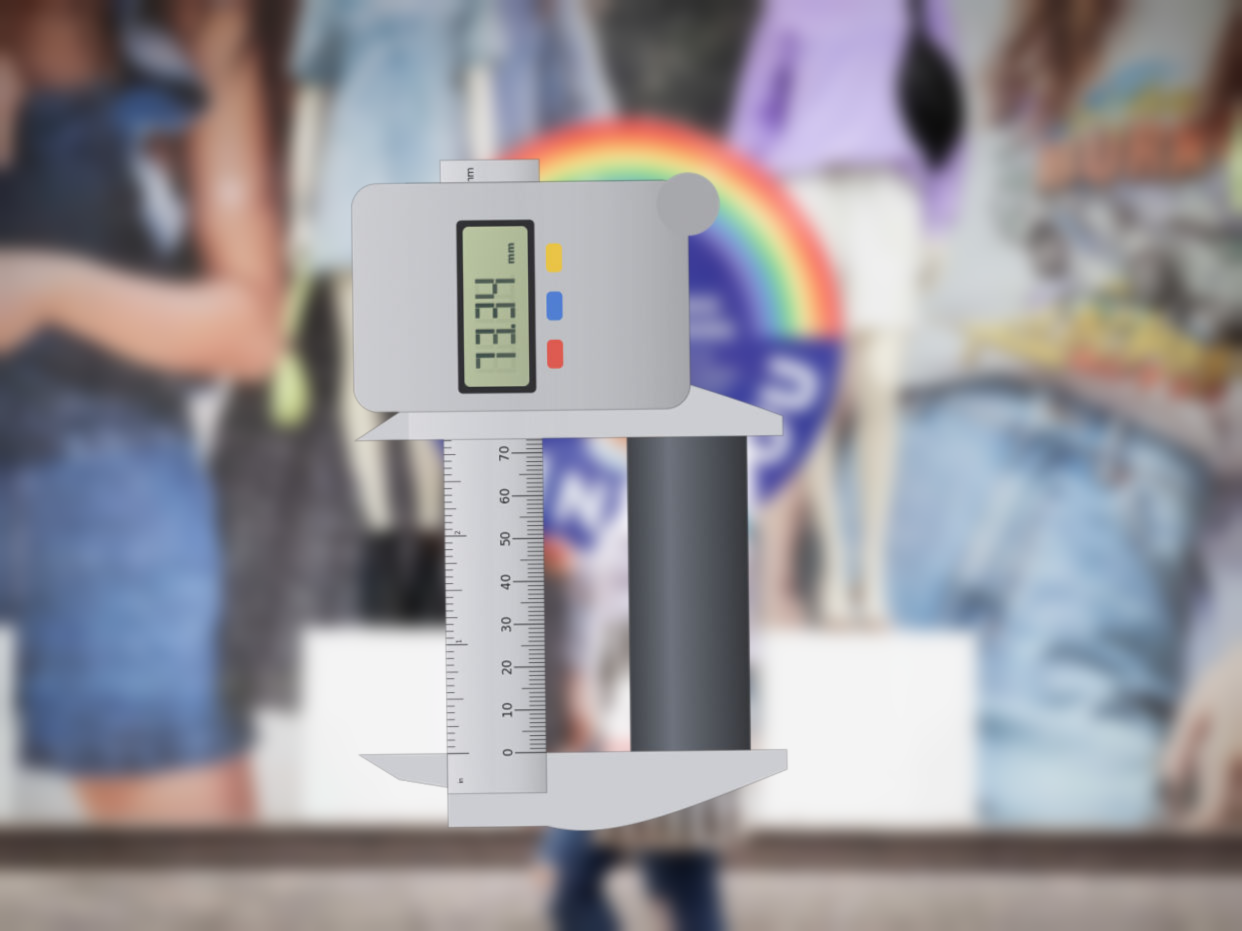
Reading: 73.34; mm
